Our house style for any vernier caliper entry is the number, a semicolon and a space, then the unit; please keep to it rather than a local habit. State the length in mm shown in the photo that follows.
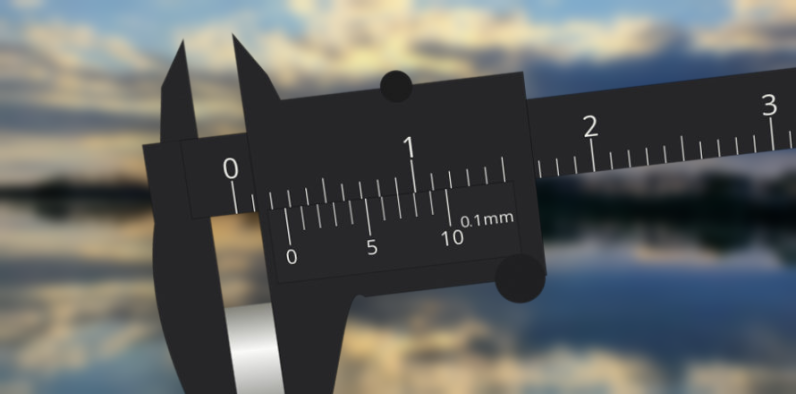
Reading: 2.7; mm
